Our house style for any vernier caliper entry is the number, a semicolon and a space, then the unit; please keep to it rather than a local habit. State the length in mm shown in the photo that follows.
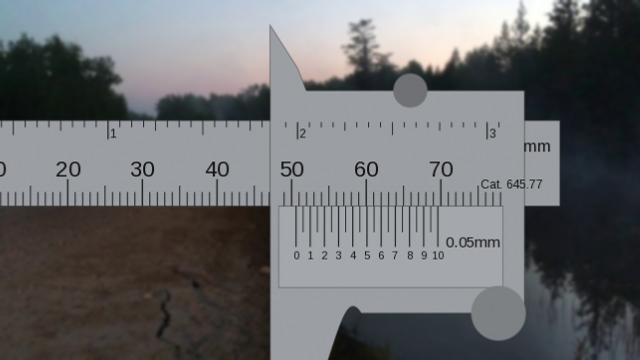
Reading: 50.6; mm
